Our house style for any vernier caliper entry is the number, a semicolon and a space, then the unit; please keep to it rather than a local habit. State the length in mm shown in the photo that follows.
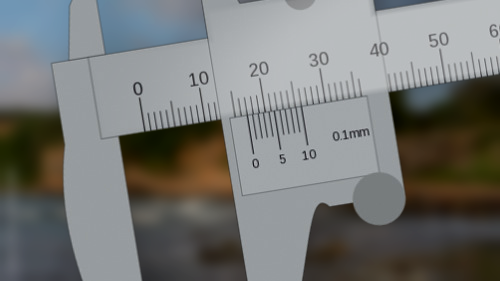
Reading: 17.0; mm
